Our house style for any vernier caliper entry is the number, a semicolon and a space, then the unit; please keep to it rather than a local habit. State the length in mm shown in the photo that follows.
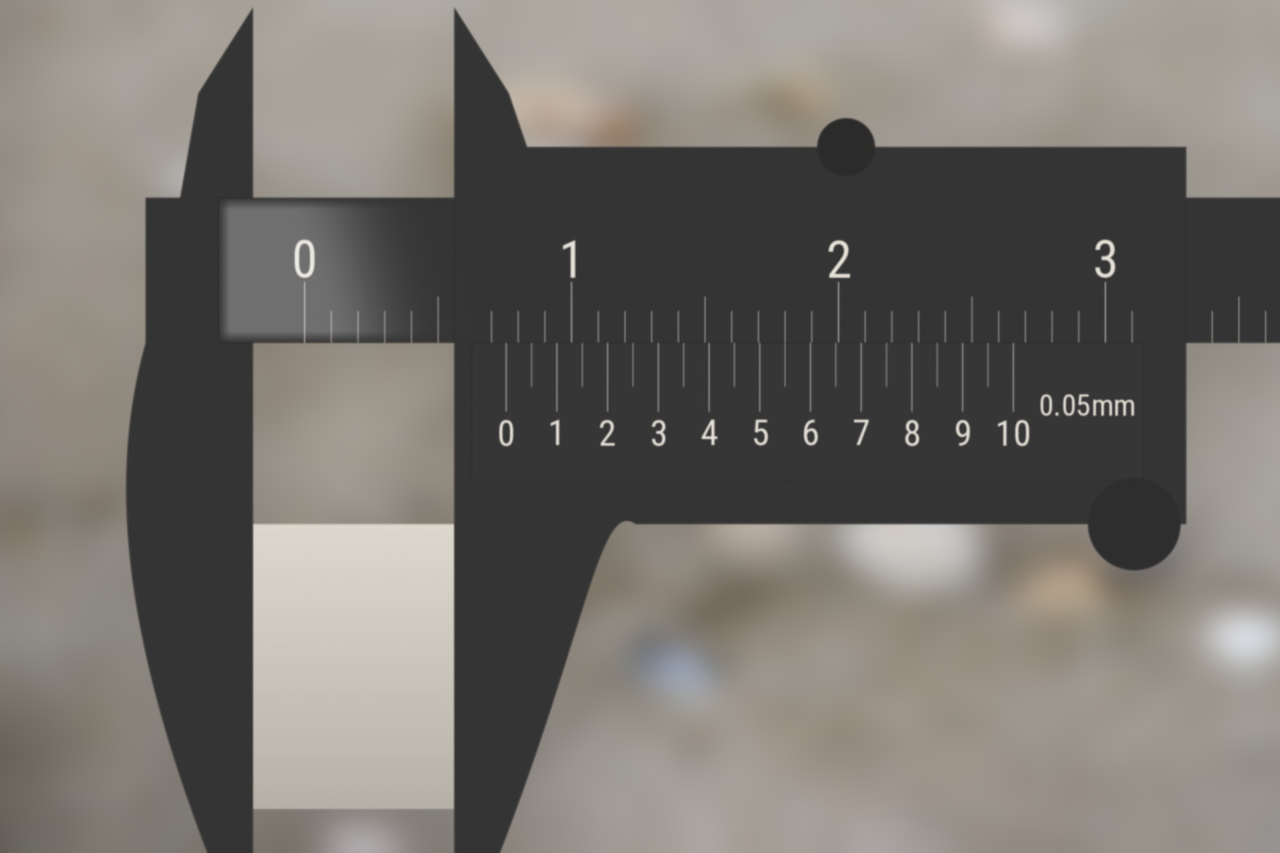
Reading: 7.55; mm
